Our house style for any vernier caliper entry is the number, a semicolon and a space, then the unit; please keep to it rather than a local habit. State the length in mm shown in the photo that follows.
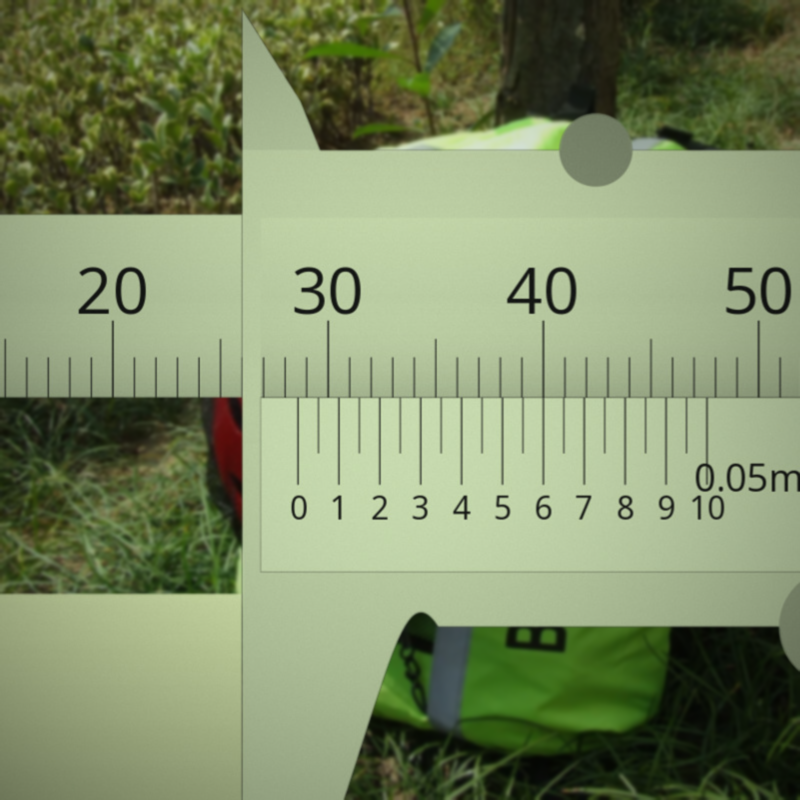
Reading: 28.6; mm
